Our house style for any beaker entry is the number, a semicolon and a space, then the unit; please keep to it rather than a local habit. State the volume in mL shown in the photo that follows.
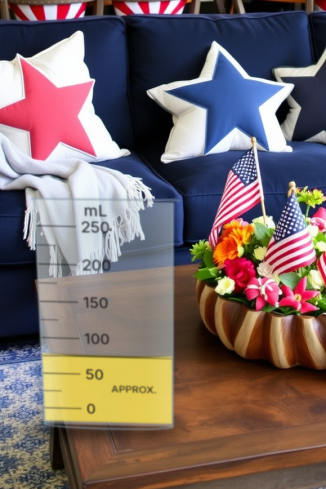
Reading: 75; mL
